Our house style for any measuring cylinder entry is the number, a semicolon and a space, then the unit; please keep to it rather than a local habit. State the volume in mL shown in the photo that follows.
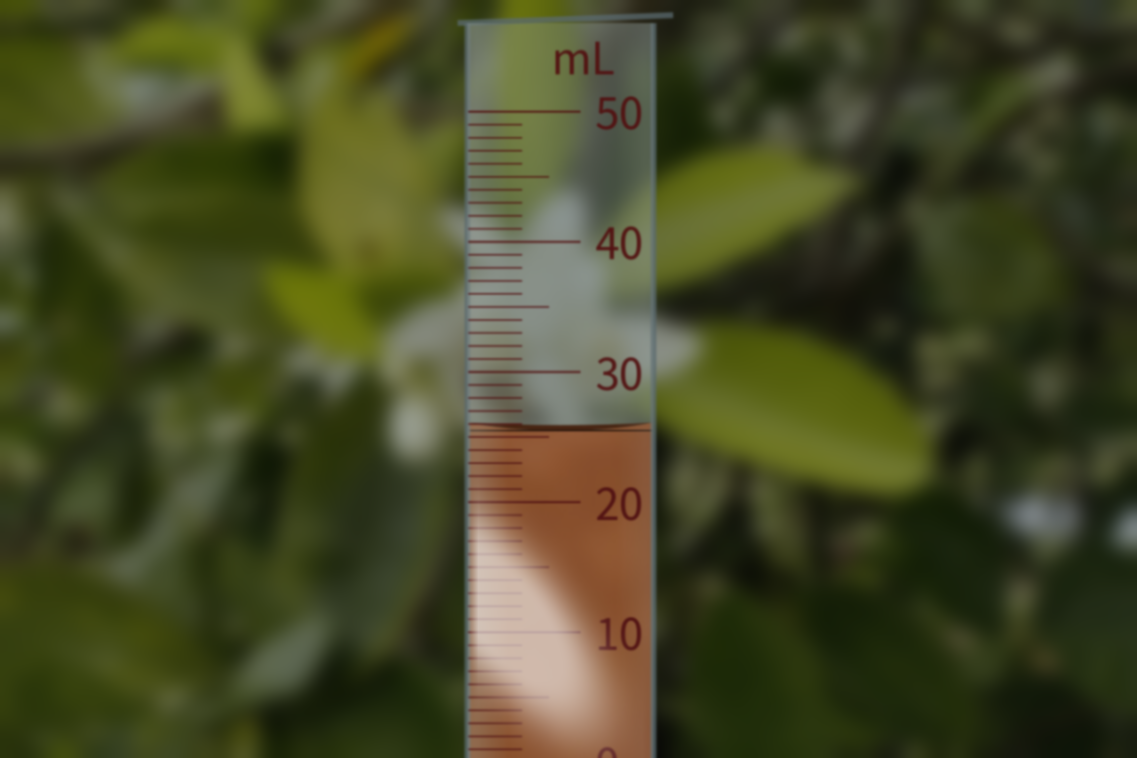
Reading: 25.5; mL
